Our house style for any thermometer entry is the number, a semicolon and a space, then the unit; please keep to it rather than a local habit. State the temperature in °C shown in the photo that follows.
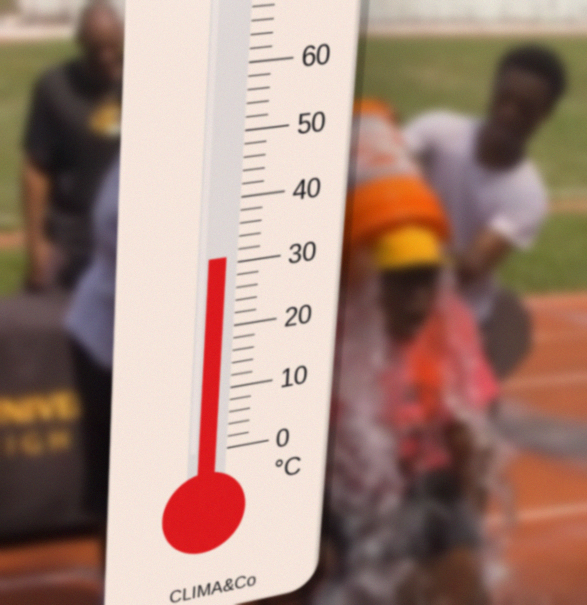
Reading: 31; °C
